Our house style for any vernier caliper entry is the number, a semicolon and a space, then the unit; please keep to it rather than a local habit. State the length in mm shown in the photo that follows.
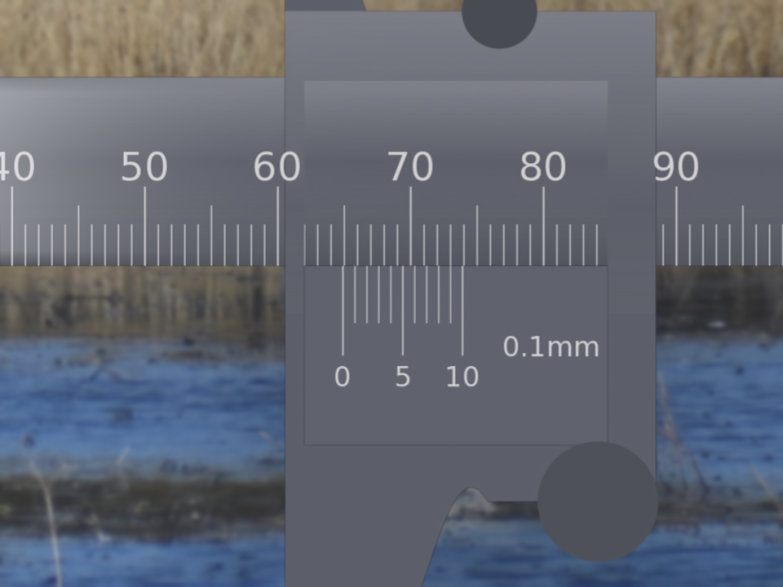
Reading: 64.9; mm
